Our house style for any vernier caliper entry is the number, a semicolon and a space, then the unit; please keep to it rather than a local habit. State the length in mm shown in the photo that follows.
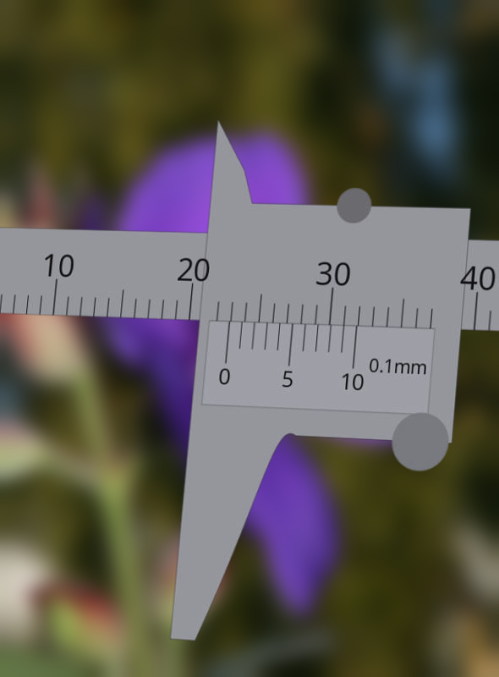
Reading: 22.9; mm
